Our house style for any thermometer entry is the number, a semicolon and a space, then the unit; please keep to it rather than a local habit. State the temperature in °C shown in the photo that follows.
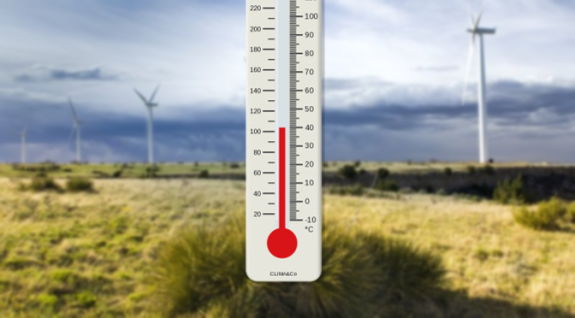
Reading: 40; °C
